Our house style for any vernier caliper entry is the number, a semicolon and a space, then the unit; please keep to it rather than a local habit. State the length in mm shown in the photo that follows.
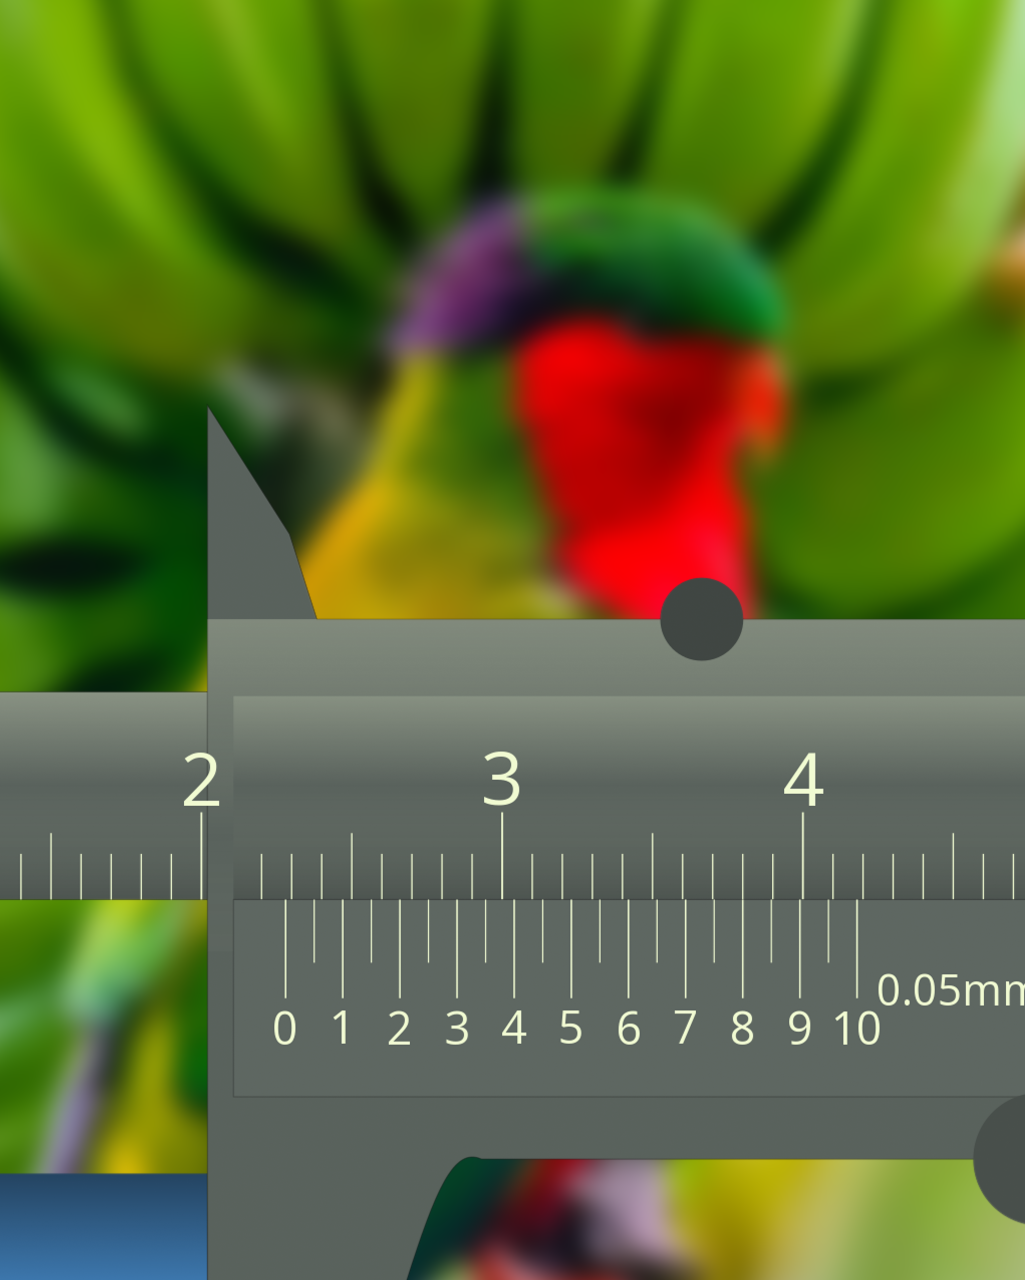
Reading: 22.80; mm
